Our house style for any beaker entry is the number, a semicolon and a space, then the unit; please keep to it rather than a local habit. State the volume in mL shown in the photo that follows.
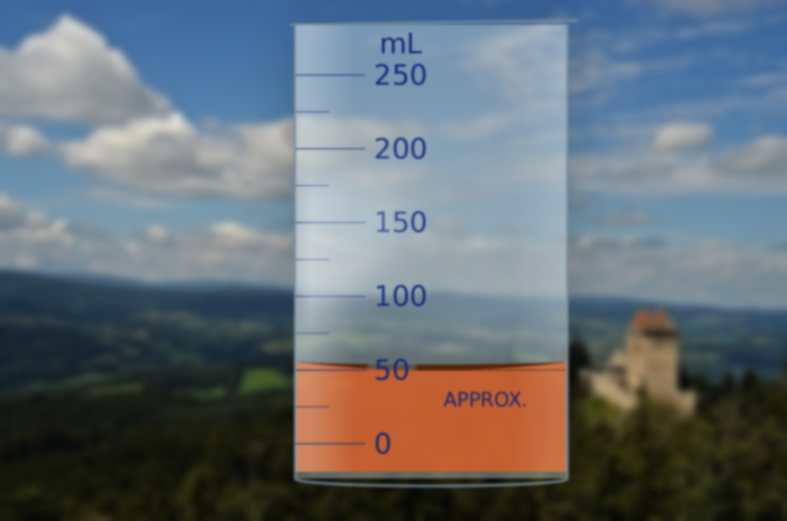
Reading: 50; mL
